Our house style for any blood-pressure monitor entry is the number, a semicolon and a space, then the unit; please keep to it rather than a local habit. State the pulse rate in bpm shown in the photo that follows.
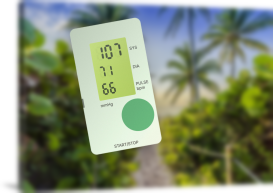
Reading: 66; bpm
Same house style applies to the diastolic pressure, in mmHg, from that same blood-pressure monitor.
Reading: 71; mmHg
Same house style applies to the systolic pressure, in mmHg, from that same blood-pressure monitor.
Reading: 107; mmHg
